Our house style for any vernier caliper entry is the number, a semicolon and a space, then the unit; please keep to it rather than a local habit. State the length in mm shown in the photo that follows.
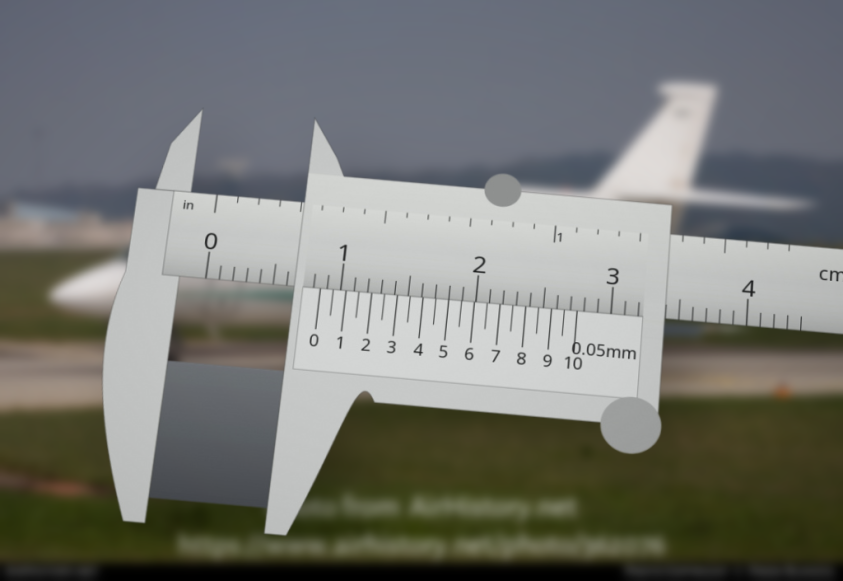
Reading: 8.5; mm
